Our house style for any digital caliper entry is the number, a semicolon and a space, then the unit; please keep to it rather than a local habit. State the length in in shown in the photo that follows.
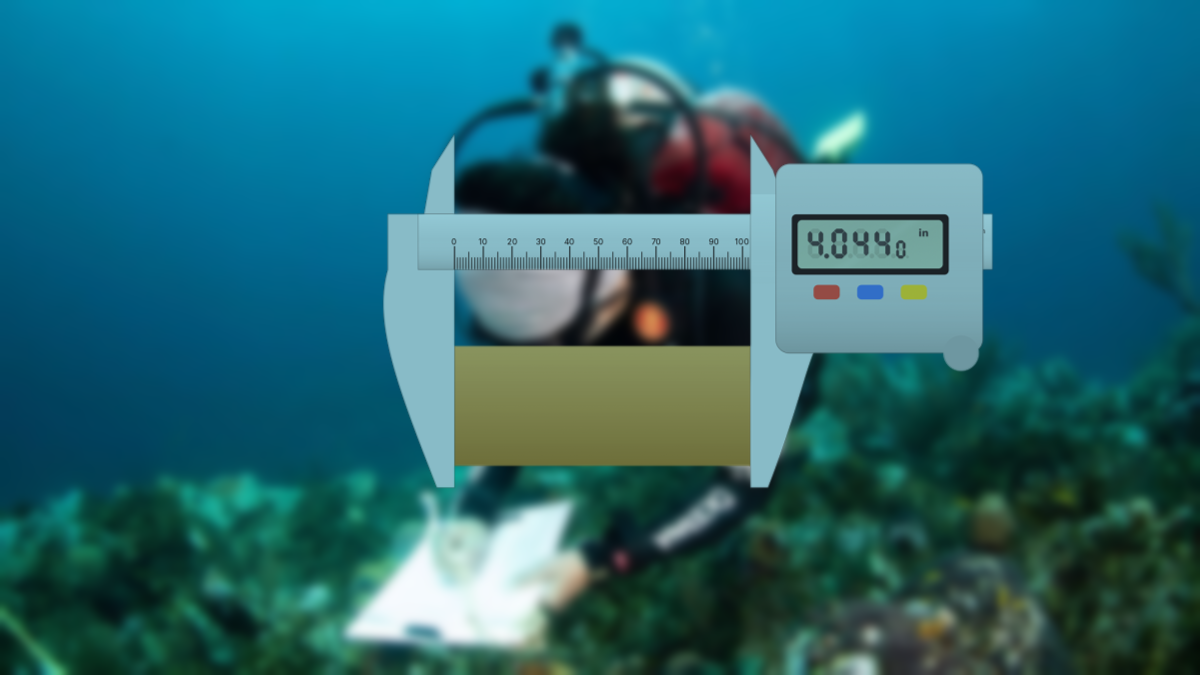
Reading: 4.0440; in
